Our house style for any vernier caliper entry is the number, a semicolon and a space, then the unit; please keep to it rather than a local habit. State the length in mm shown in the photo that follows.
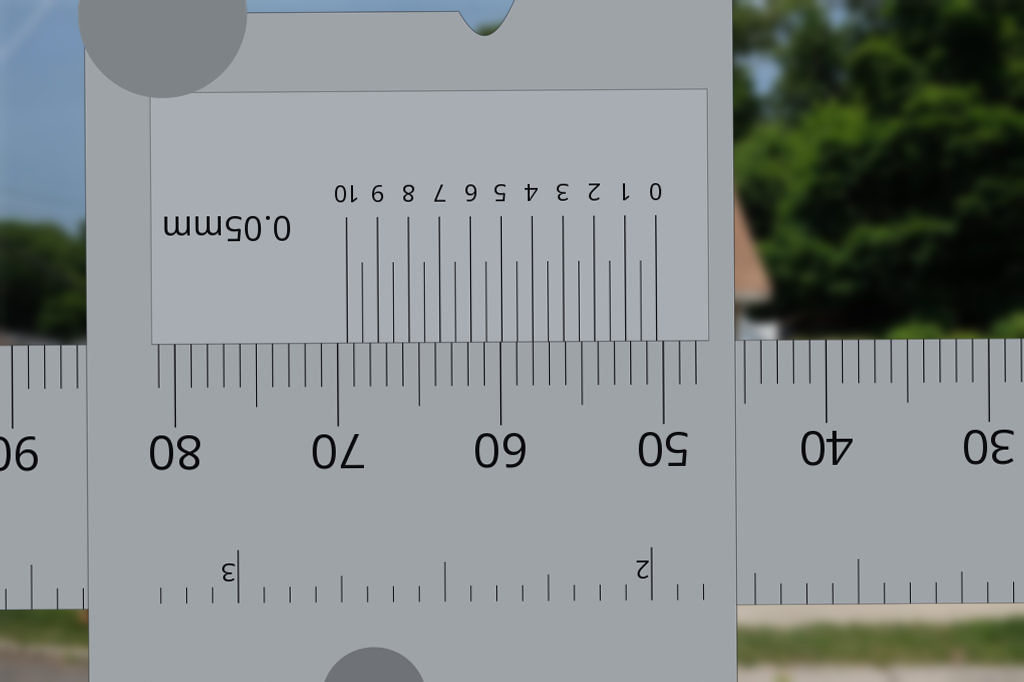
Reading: 50.4; mm
